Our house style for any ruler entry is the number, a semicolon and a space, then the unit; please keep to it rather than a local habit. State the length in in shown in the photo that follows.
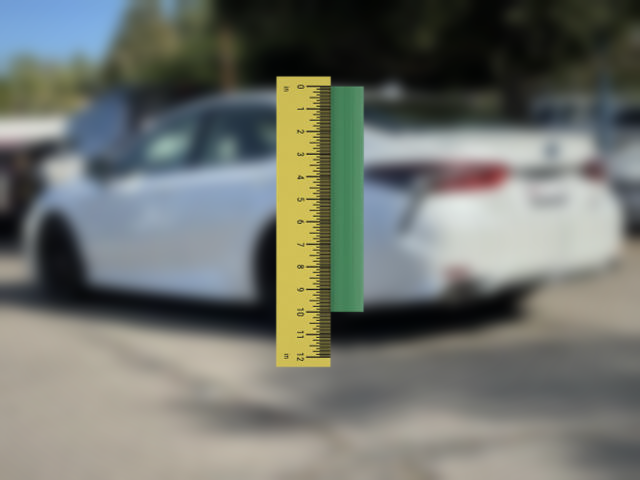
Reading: 10; in
